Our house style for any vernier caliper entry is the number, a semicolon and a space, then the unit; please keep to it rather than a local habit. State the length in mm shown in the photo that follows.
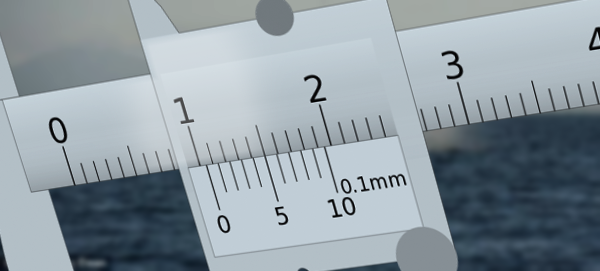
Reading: 10.5; mm
